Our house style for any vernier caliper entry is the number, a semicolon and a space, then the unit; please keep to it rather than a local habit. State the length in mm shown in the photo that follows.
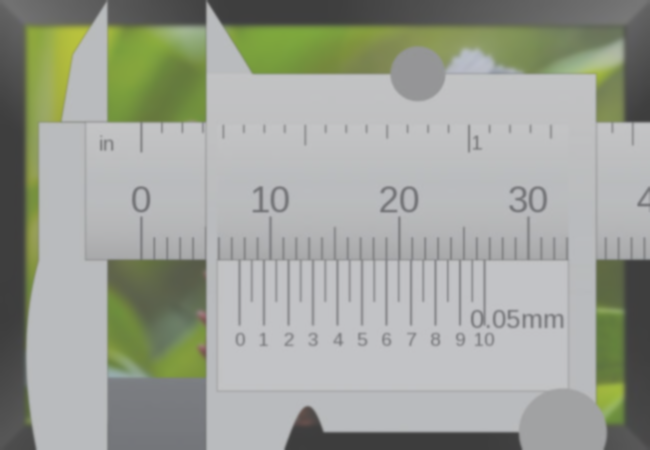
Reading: 7.6; mm
